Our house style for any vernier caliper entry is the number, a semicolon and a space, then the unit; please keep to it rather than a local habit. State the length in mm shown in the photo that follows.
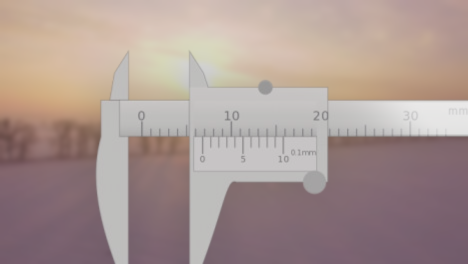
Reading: 6.8; mm
